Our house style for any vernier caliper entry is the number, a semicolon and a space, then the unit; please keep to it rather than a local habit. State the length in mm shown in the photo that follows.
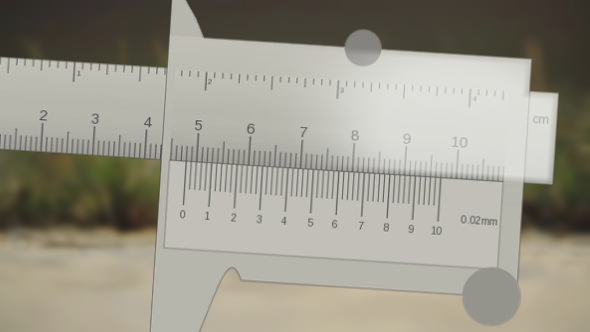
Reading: 48.0; mm
